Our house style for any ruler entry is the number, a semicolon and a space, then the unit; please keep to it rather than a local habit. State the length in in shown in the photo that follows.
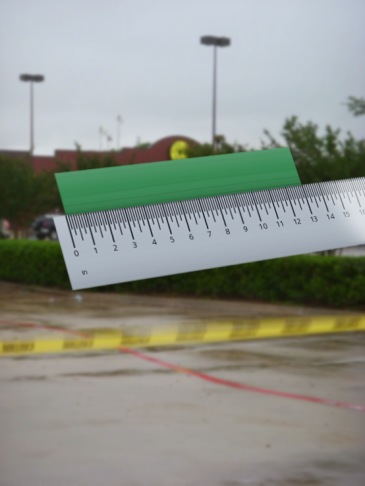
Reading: 13; in
